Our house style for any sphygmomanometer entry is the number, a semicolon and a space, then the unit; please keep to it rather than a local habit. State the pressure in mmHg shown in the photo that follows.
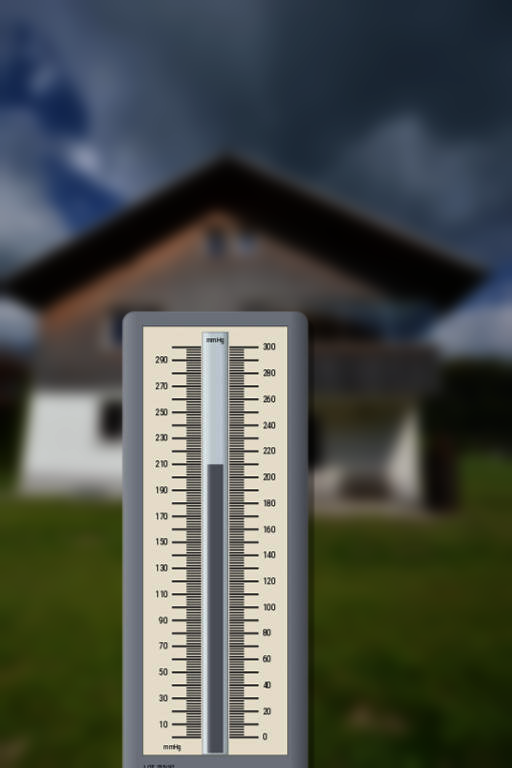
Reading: 210; mmHg
